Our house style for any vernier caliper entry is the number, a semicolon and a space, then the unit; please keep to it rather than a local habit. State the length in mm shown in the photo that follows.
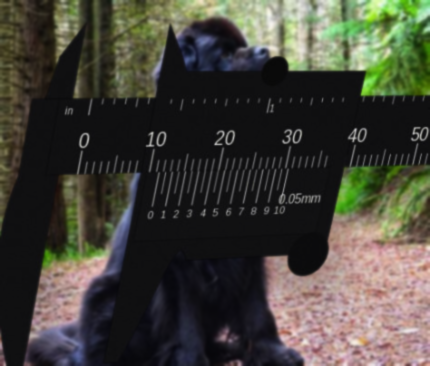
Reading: 11.4; mm
